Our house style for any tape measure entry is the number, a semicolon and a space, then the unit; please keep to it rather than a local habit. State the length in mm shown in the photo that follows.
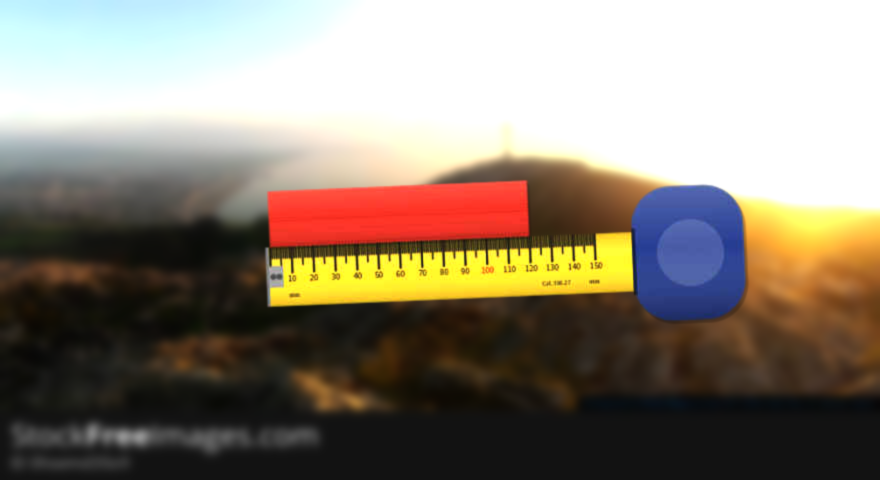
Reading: 120; mm
